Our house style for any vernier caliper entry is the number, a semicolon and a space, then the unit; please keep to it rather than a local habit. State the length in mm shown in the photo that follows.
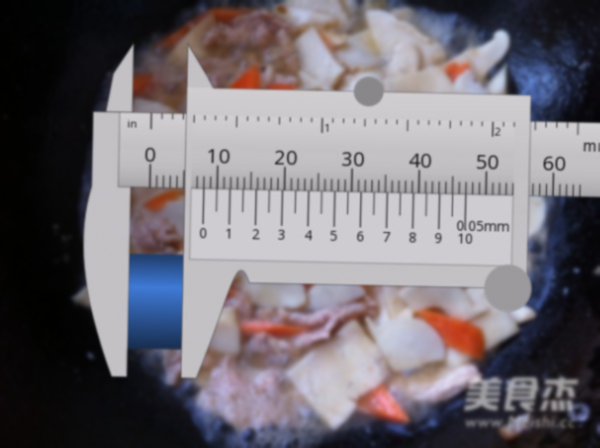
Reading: 8.0; mm
